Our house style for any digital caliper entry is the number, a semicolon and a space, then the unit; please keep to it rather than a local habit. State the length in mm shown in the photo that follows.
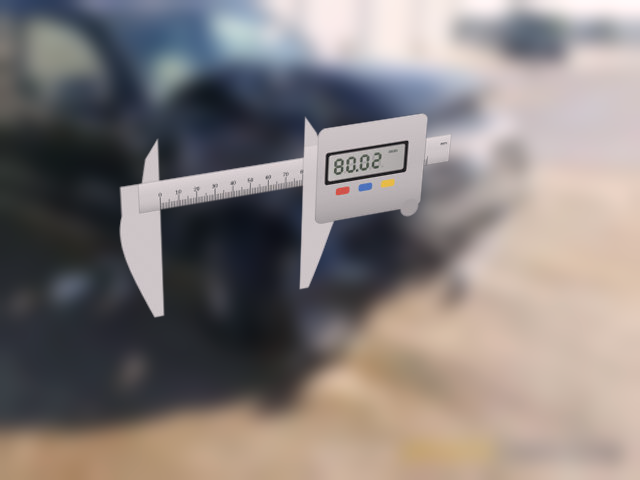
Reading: 80.02; mm
